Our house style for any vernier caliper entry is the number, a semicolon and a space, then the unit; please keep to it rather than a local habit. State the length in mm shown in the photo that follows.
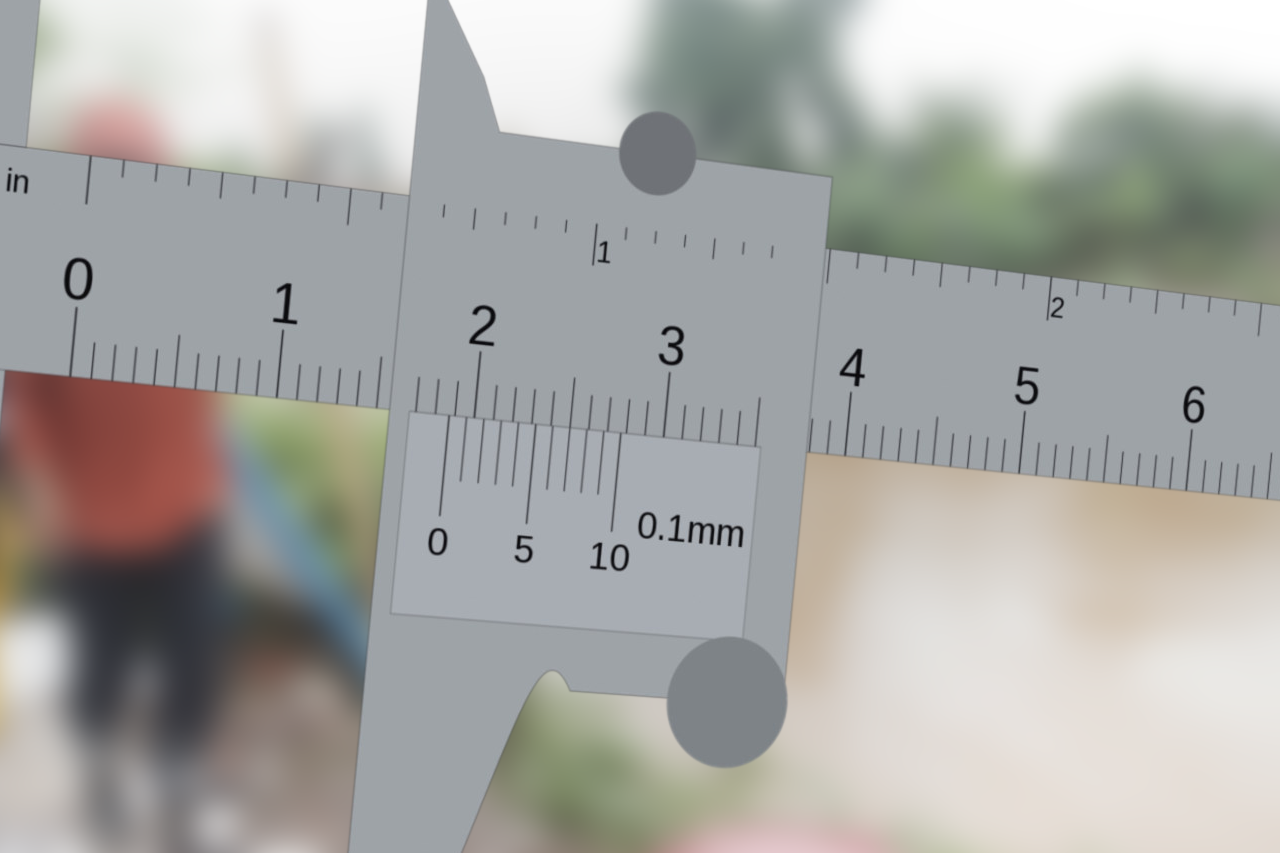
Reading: 18.7; mm
